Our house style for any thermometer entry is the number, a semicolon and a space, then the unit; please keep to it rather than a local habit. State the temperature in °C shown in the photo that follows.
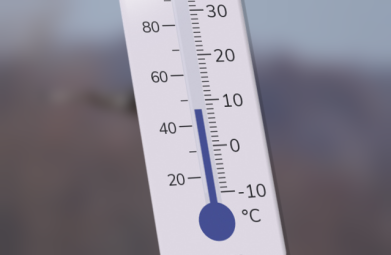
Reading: 8; °C
